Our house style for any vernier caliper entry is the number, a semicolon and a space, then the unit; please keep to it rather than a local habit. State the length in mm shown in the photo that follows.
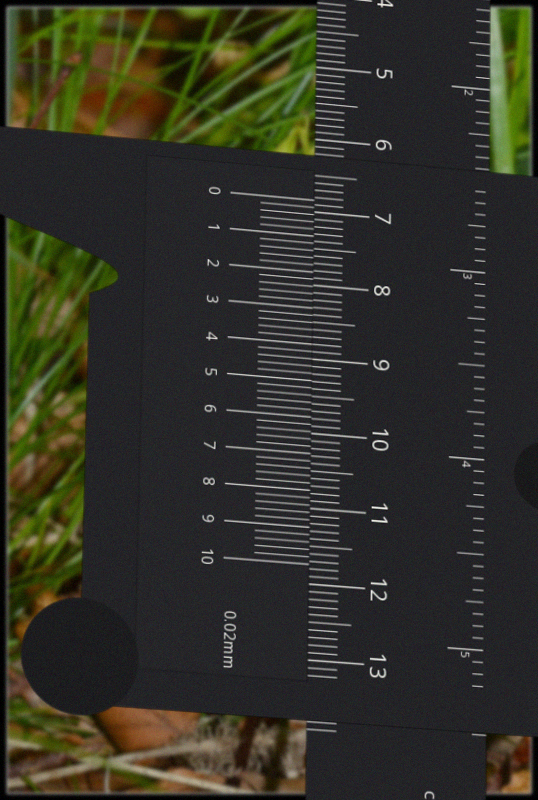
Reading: 68.4; mm
